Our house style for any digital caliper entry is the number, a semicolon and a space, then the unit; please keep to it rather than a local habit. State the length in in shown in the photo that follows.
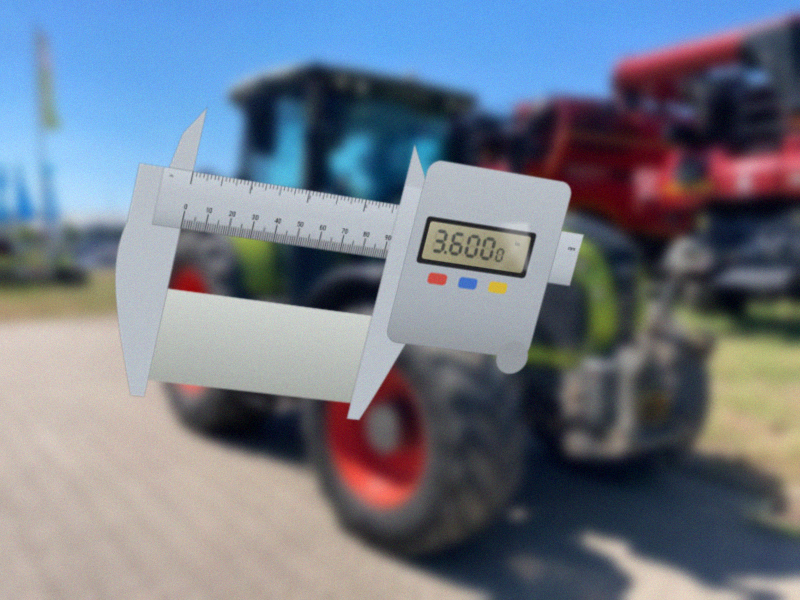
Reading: 3.6000; in
